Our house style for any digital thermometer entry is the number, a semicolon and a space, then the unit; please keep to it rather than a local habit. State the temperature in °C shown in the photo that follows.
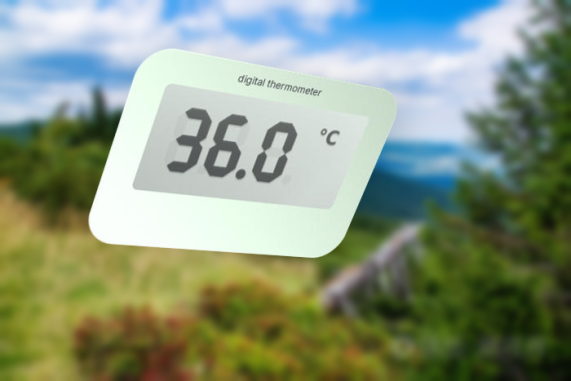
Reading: 36.0; °C
